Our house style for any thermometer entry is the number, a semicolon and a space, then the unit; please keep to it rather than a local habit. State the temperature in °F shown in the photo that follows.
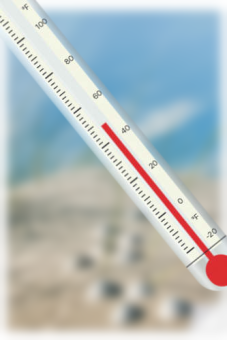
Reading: 48; °F
